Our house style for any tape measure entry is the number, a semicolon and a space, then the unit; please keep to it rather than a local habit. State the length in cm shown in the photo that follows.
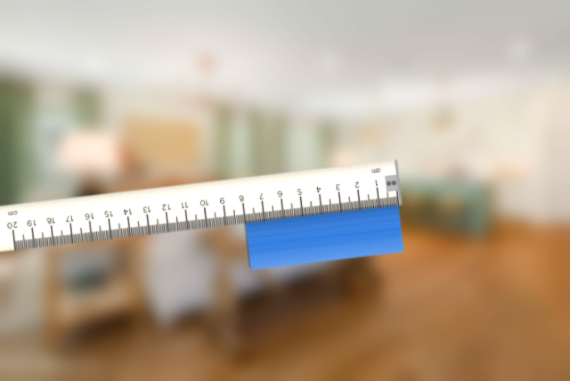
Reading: 8; cm
